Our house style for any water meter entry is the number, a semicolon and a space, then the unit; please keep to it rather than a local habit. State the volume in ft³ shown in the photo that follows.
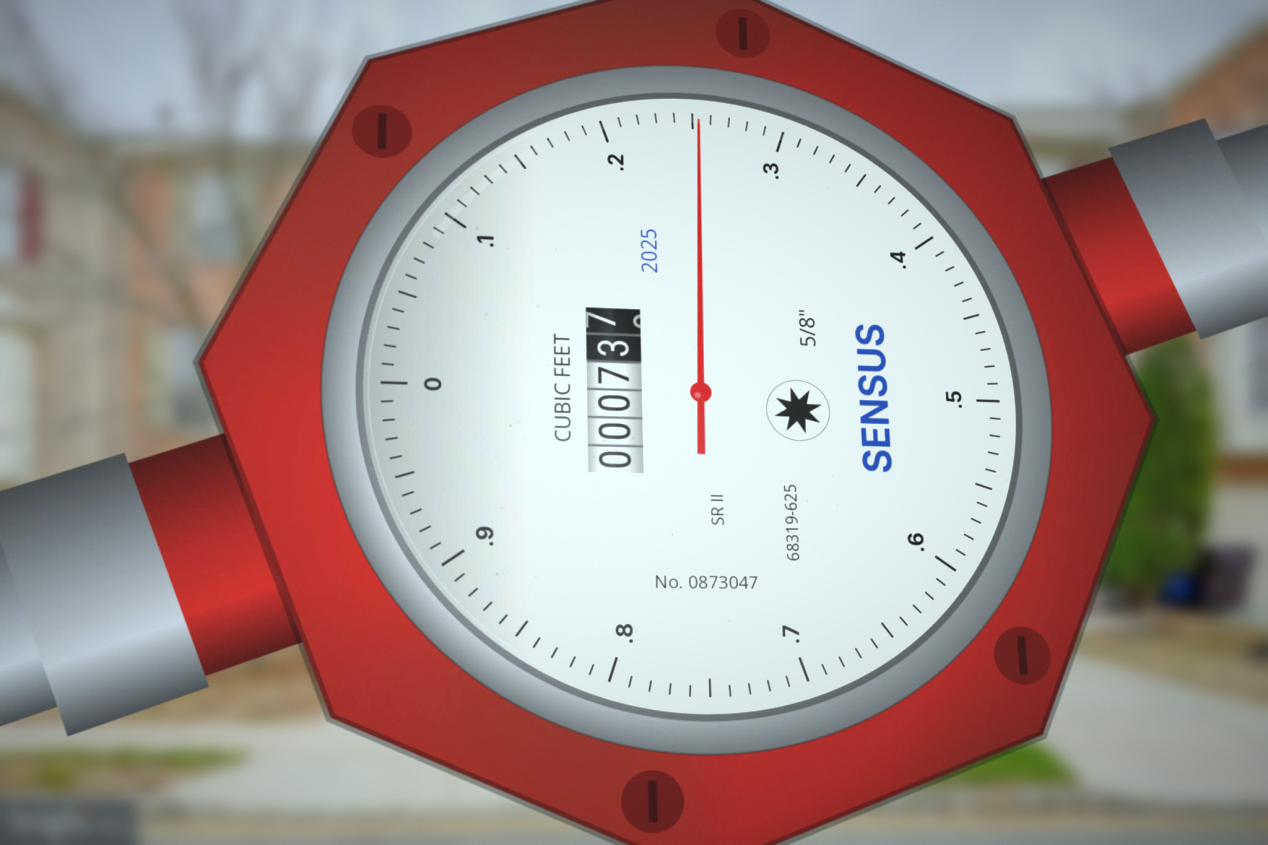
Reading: 737.25; ft³
